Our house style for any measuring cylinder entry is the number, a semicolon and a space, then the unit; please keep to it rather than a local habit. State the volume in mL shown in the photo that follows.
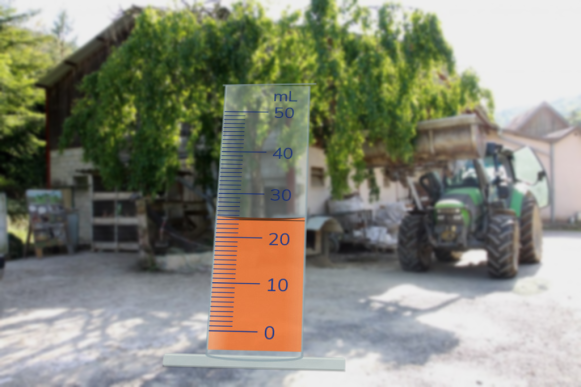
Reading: 24; mL
